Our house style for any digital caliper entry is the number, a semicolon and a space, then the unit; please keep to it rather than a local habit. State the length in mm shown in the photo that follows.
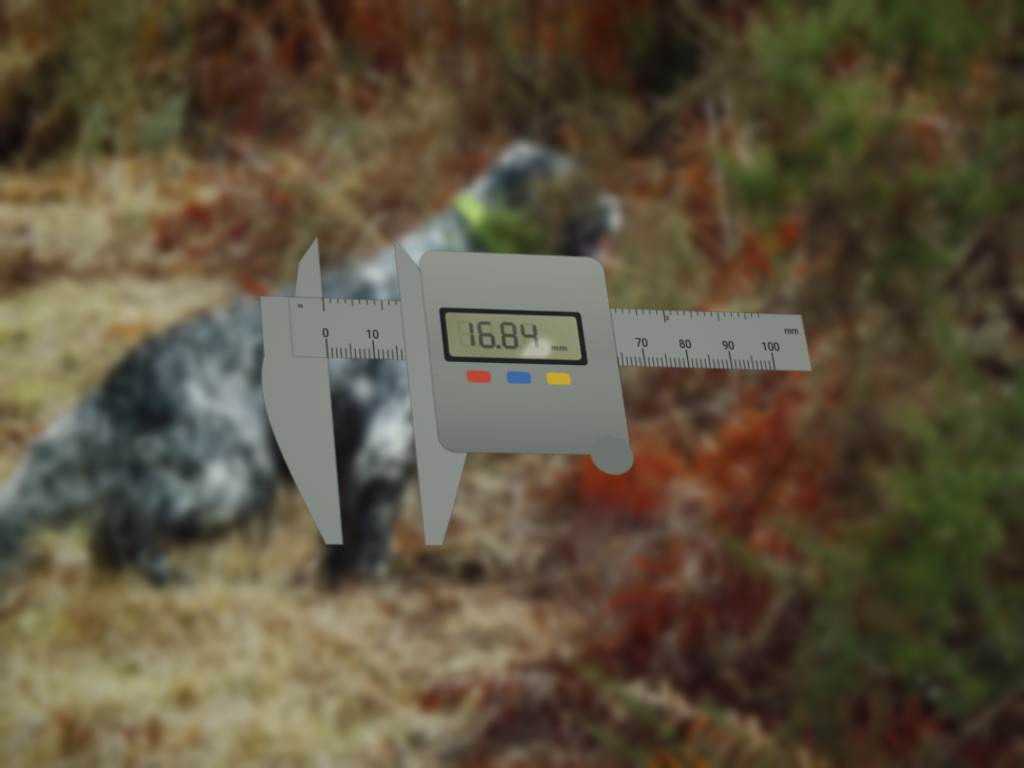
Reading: 16.84; mm
